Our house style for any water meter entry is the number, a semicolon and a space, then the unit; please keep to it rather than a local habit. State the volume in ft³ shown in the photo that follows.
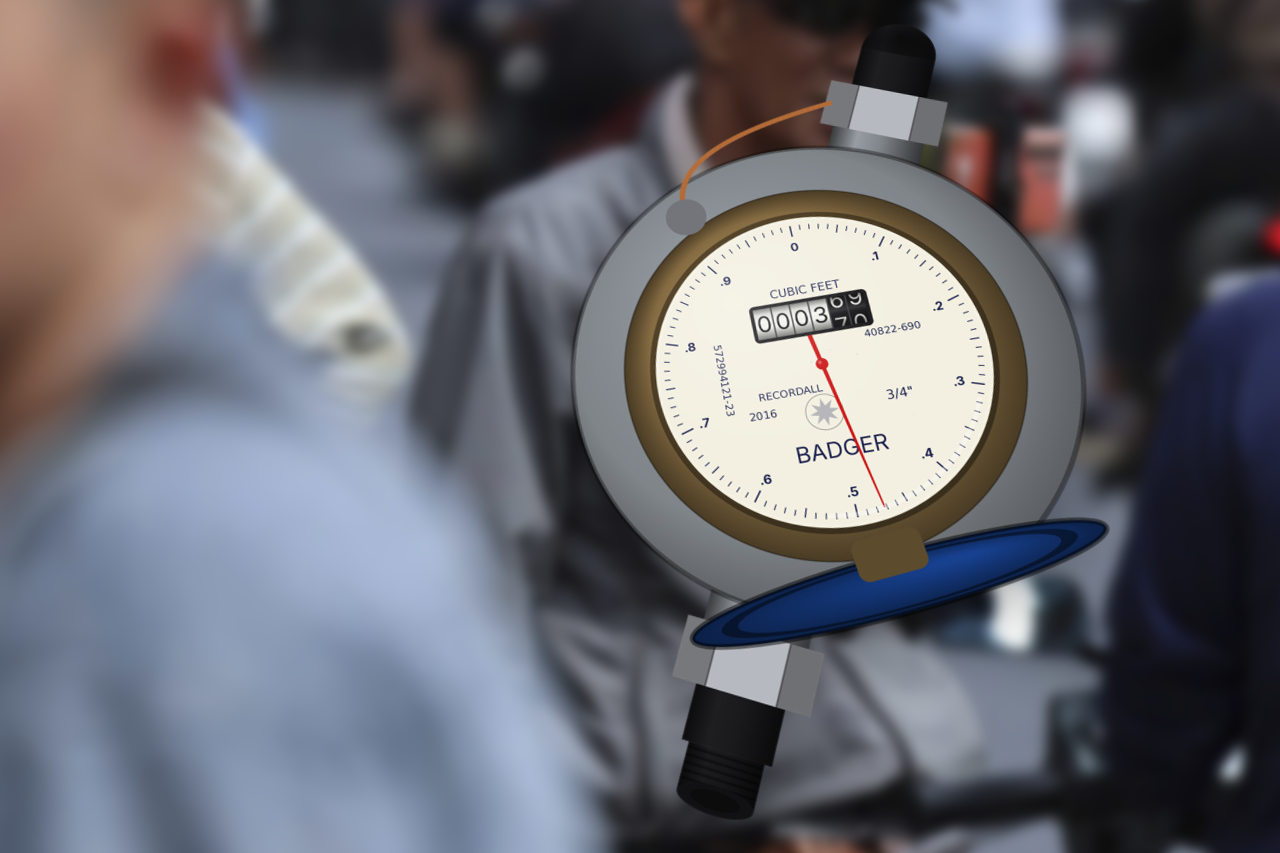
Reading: 369.47; ft³
